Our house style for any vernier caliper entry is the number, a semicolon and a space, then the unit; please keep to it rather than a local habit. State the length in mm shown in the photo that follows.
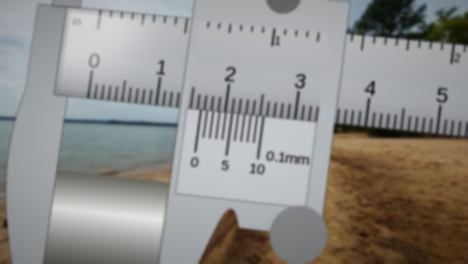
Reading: 16.5; mm
